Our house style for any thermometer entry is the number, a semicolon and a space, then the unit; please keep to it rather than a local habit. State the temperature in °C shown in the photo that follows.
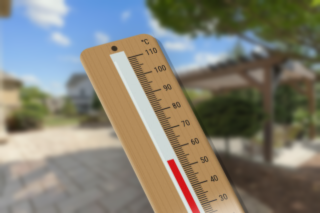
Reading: 55; °C
